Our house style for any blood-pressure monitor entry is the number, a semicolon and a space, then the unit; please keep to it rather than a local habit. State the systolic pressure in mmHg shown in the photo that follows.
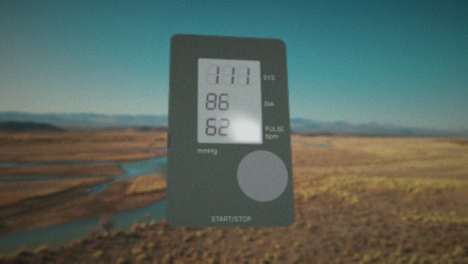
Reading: 111; mmHg
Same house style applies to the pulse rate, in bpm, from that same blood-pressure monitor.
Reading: 62; bpm
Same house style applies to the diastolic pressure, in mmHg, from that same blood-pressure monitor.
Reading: 86; mmHg
